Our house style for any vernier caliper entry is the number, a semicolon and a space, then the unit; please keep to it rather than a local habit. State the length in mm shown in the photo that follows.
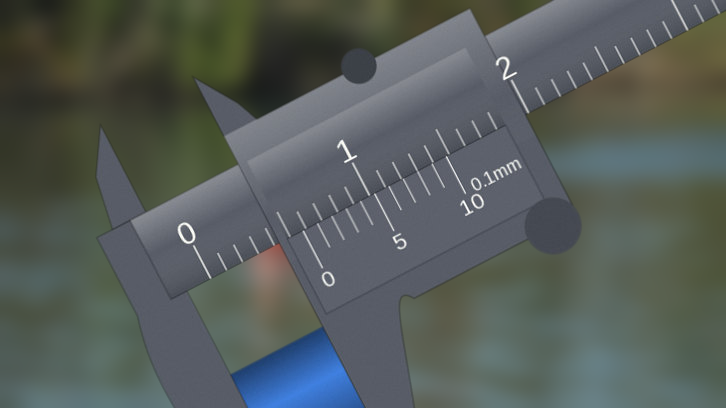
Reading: 5.8; mm
